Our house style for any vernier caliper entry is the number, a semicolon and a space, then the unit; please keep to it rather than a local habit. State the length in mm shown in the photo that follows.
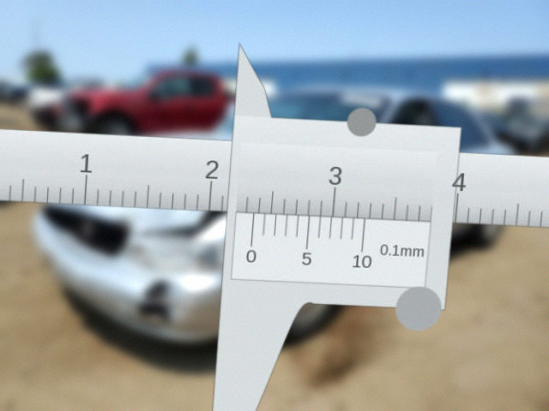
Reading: 23.6; mm
